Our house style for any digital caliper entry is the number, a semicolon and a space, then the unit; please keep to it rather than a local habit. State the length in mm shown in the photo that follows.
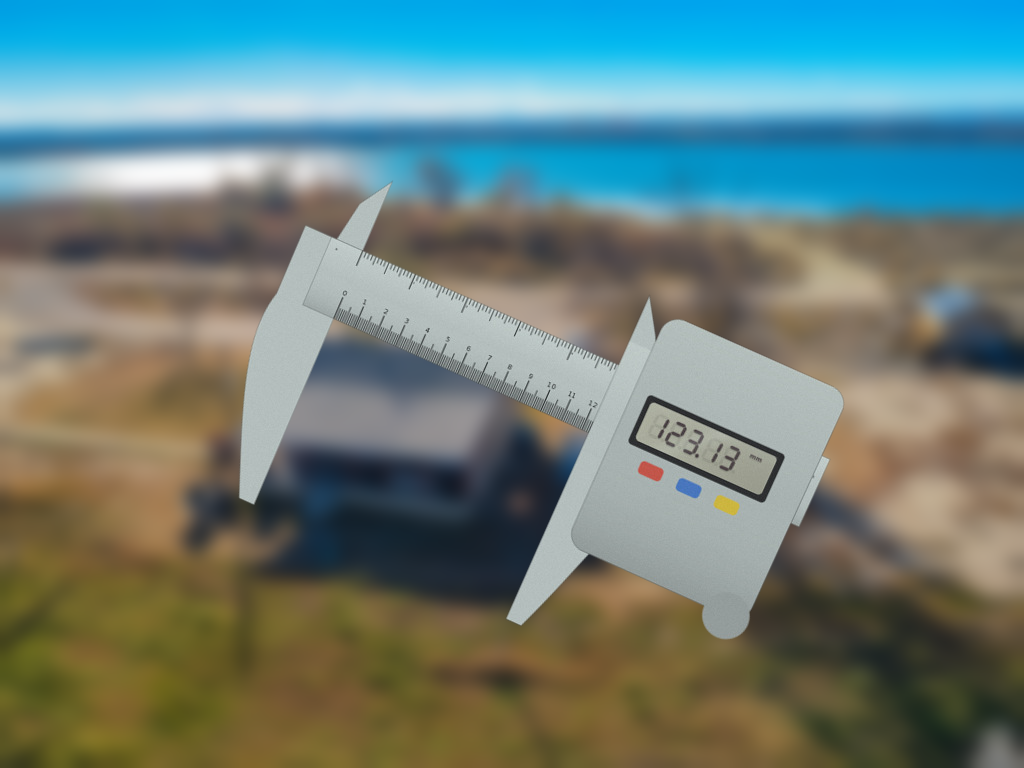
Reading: 123.13; mm
